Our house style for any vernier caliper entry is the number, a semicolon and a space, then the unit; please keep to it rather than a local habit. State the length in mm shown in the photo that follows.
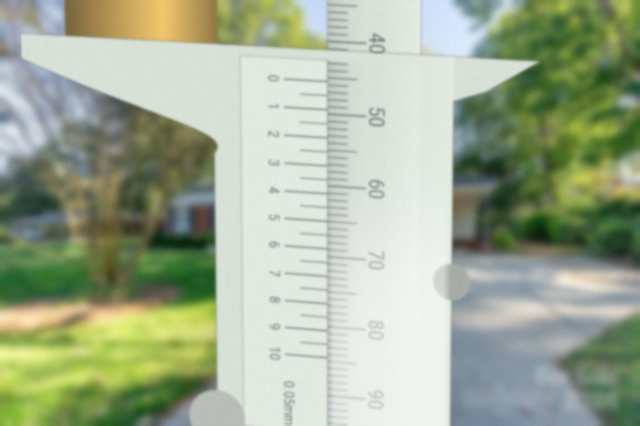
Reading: 45.5; mm
